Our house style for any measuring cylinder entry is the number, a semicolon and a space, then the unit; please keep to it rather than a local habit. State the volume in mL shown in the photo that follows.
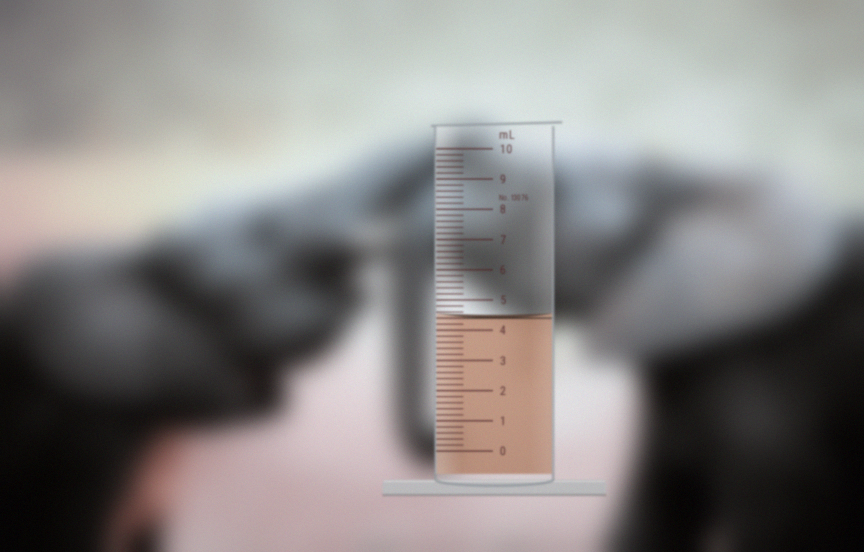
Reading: 4.4; mL
